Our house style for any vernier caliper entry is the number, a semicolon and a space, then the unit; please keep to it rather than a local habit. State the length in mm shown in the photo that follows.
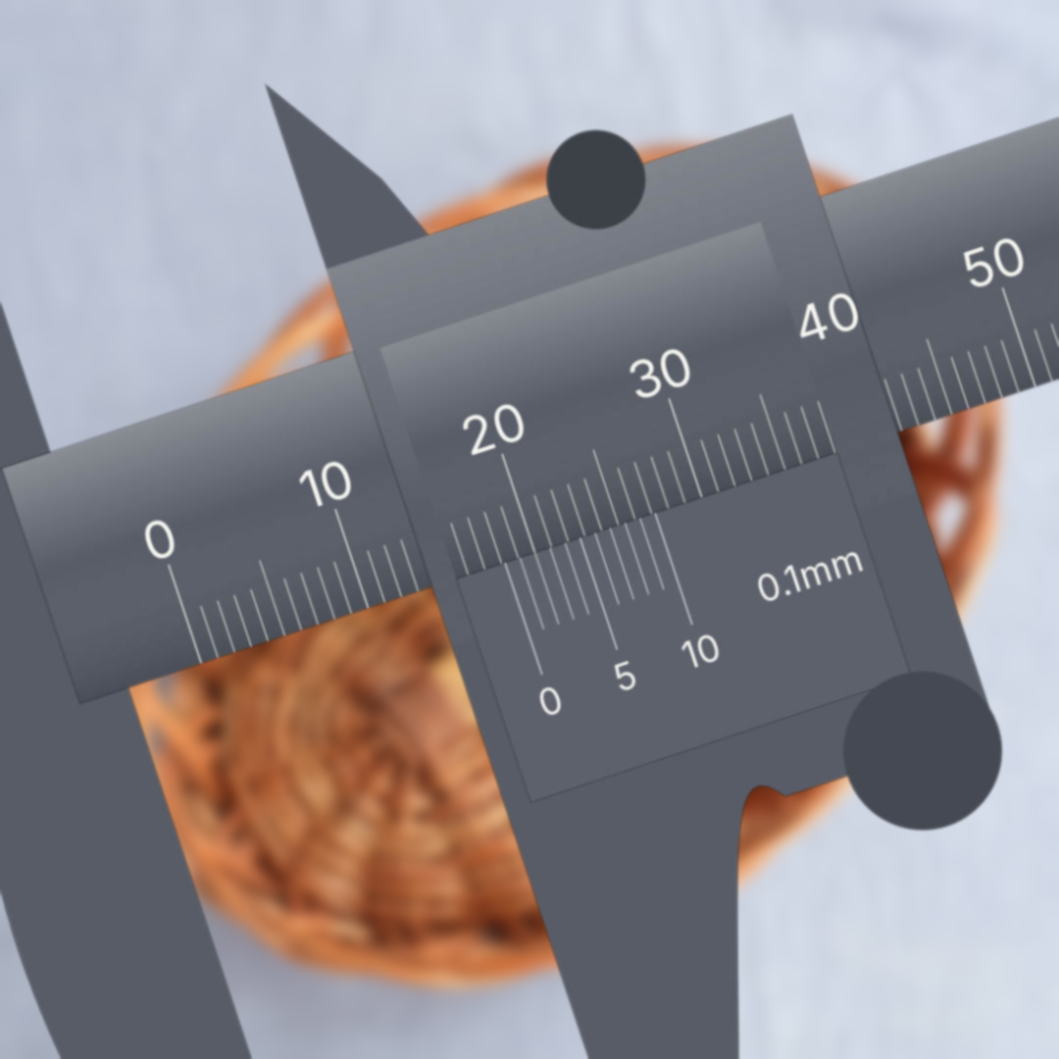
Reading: 18.2; mm
